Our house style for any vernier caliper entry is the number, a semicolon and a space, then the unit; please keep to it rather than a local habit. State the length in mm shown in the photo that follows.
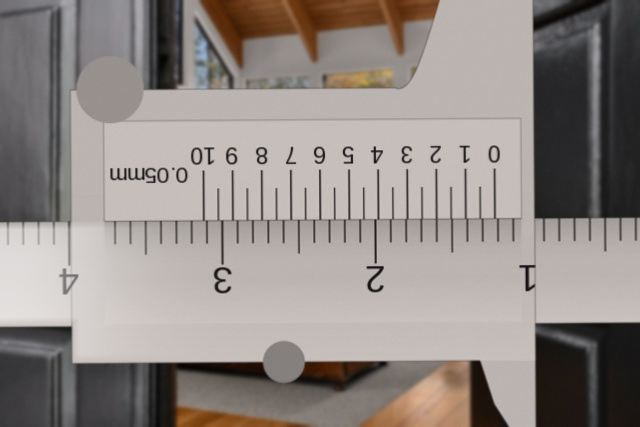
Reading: 12.2; mm
